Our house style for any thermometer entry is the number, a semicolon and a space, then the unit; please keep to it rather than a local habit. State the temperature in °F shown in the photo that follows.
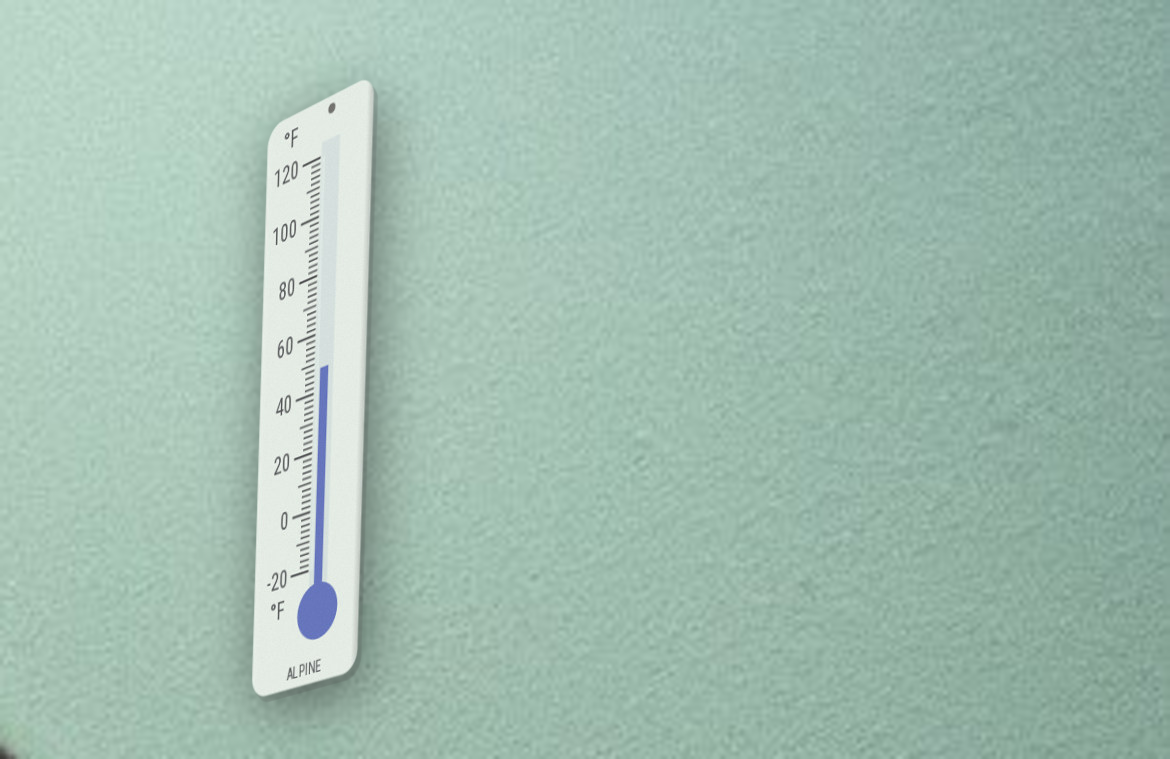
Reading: 48; °F
